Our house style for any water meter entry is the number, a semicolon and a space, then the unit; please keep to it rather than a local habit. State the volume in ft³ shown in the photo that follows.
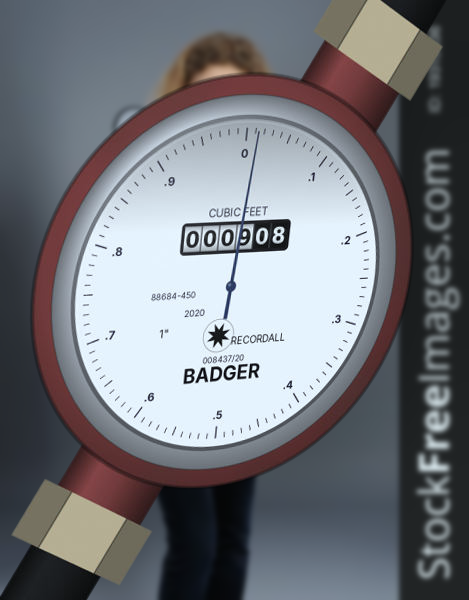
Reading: 908.01; ft³
